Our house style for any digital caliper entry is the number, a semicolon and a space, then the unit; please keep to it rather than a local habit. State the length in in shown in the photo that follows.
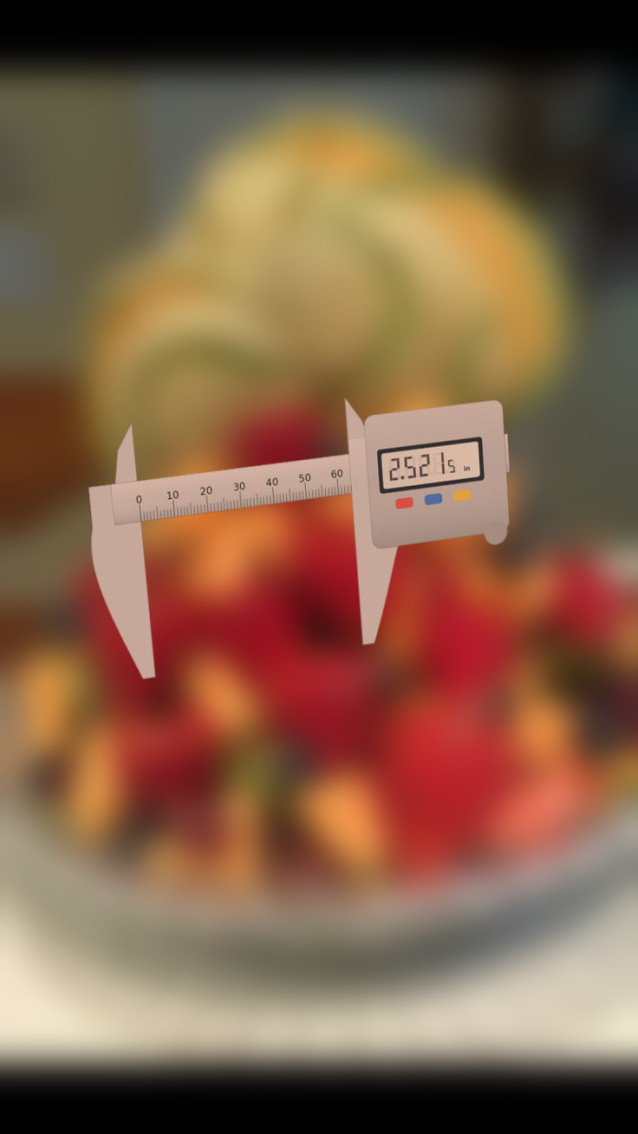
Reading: 2.5215; in
